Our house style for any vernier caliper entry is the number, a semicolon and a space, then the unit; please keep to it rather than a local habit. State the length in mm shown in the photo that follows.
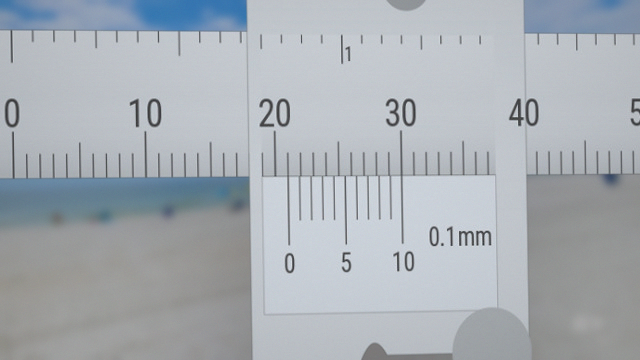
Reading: 21.0; mm
